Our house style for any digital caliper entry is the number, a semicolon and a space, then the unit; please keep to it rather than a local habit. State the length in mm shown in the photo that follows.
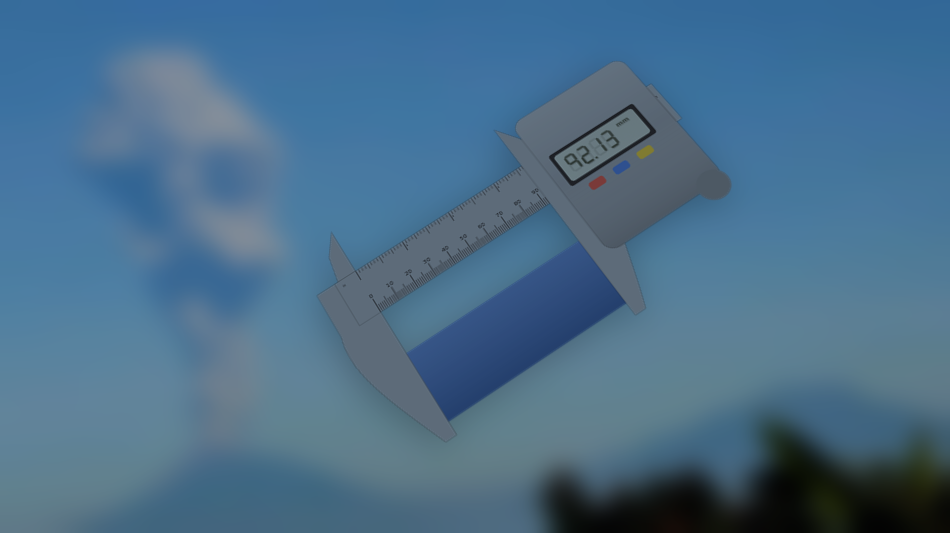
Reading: 92.13; mm
